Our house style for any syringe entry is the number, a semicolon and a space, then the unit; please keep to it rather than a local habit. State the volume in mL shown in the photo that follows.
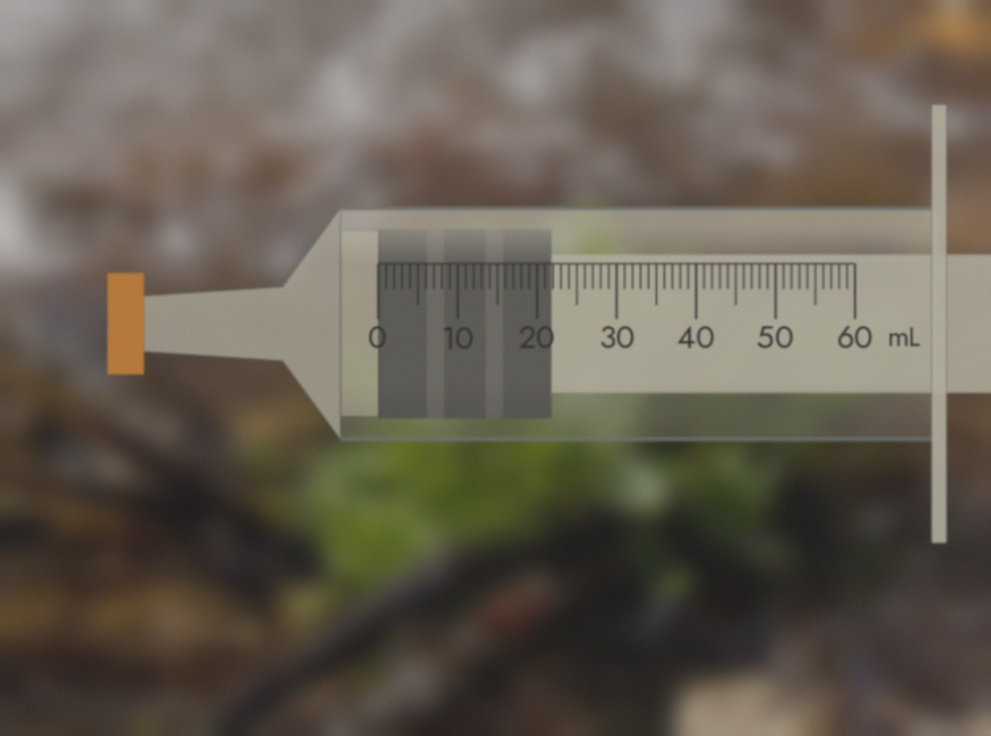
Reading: 0; mL
